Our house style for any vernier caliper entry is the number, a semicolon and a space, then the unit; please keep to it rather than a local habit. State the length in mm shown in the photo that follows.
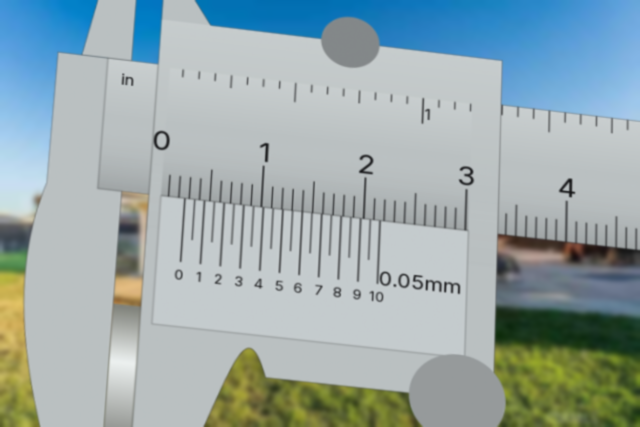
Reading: 2.6; mm
